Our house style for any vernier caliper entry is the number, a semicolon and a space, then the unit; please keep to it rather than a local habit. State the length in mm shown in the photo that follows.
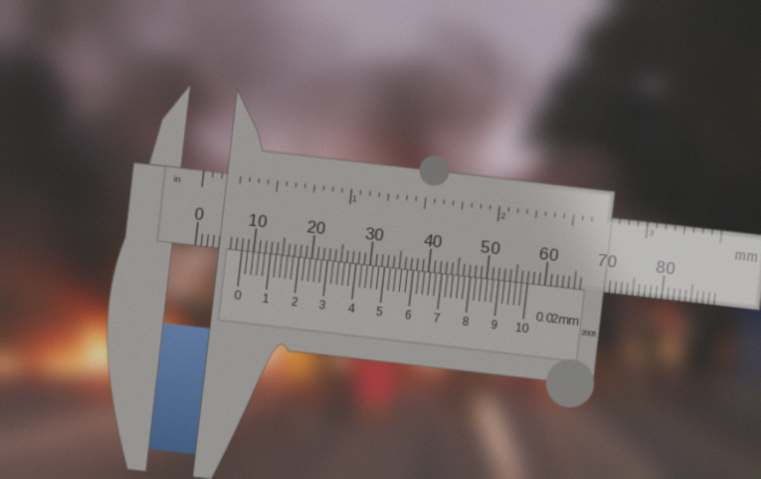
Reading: 8.0; mm
